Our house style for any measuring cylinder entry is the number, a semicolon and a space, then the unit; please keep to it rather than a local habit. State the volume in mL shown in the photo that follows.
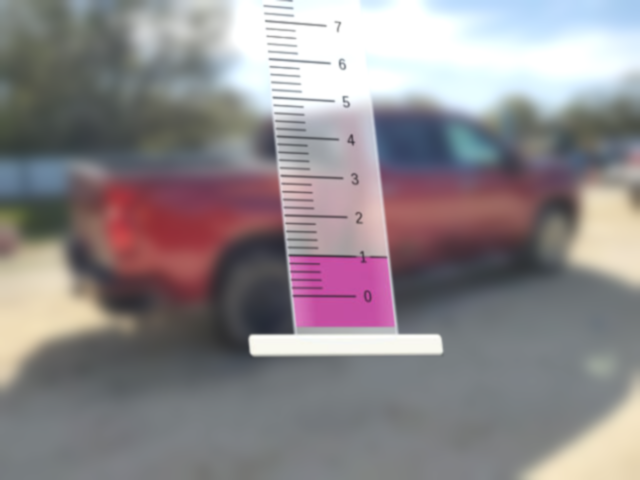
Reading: 1; mL
